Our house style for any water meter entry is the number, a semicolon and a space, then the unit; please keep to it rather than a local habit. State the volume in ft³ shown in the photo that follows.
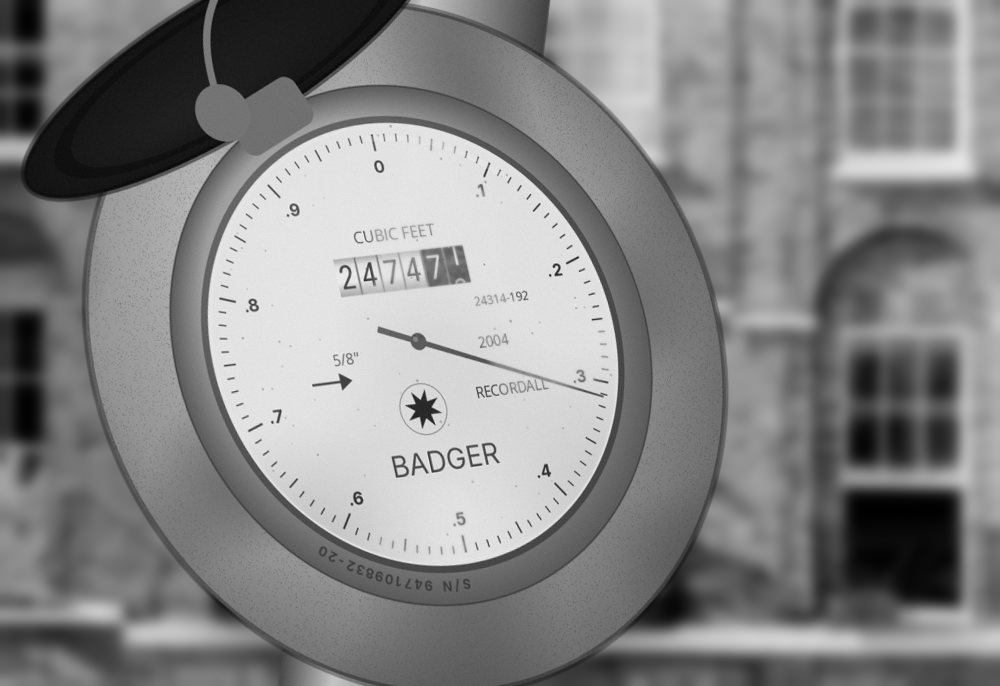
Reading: 247471.31; ft³
